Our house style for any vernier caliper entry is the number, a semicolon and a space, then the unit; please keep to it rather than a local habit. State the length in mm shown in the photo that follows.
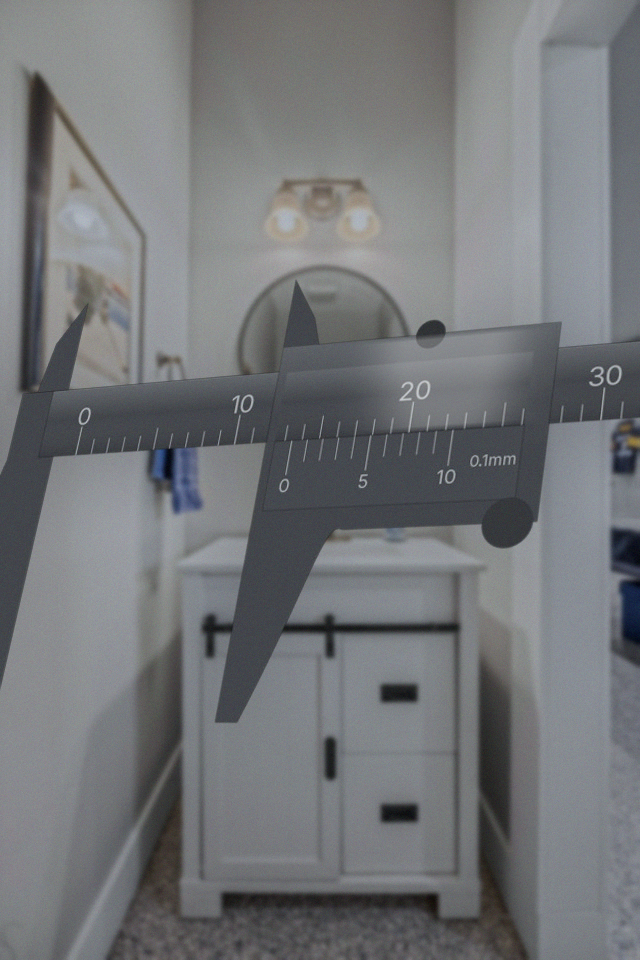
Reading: 13.4; mm
